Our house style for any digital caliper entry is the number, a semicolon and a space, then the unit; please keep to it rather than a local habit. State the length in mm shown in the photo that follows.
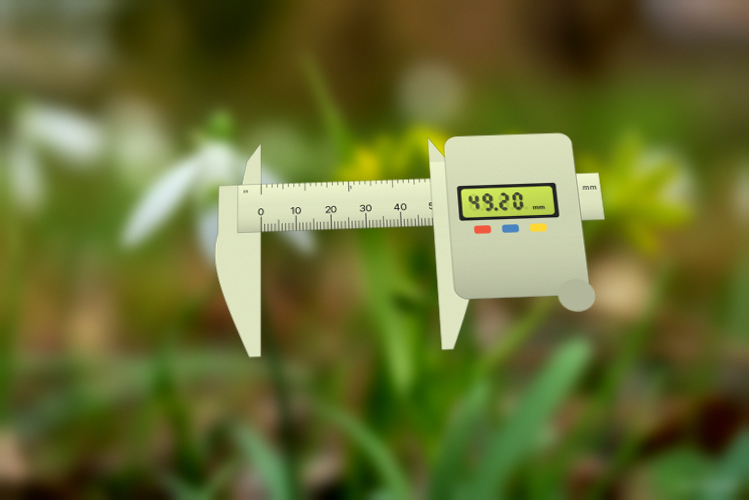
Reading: 49.20; mm
